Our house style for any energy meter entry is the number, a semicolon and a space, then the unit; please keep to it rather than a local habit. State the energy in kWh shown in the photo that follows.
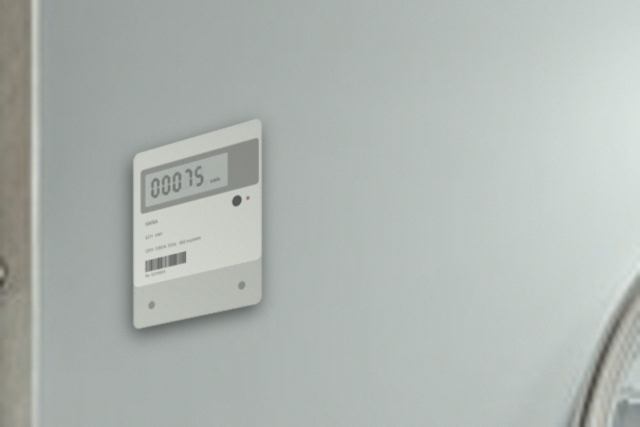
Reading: 75; kWh
